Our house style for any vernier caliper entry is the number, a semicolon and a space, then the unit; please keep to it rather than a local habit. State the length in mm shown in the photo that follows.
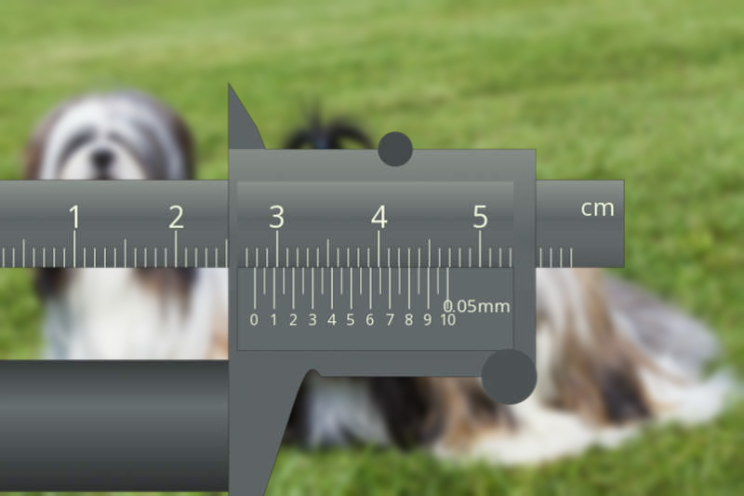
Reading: 27.8; mm
